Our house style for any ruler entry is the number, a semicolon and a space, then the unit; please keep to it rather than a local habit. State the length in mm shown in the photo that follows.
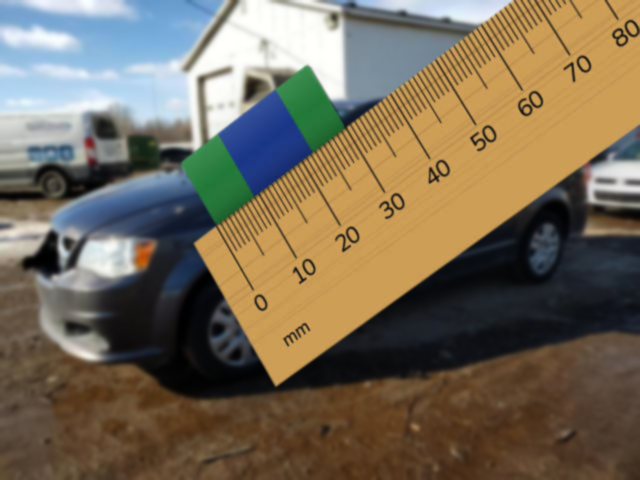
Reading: 30; mm
